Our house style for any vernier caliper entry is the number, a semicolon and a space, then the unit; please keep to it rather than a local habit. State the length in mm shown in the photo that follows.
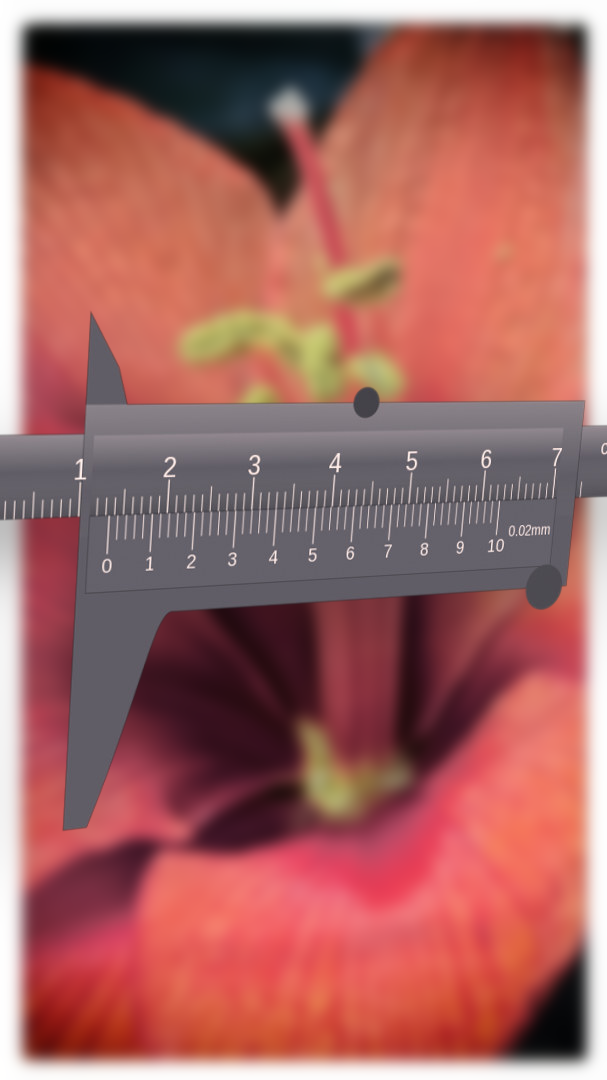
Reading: 13.4; mm
